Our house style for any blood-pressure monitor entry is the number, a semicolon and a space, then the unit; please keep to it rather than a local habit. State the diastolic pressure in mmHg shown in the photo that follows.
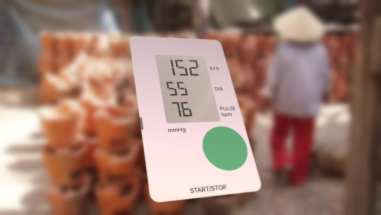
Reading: 55; mmHg
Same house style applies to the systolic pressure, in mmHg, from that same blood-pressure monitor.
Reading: 152; mmHg
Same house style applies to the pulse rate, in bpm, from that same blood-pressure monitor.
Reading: 76; bpm
